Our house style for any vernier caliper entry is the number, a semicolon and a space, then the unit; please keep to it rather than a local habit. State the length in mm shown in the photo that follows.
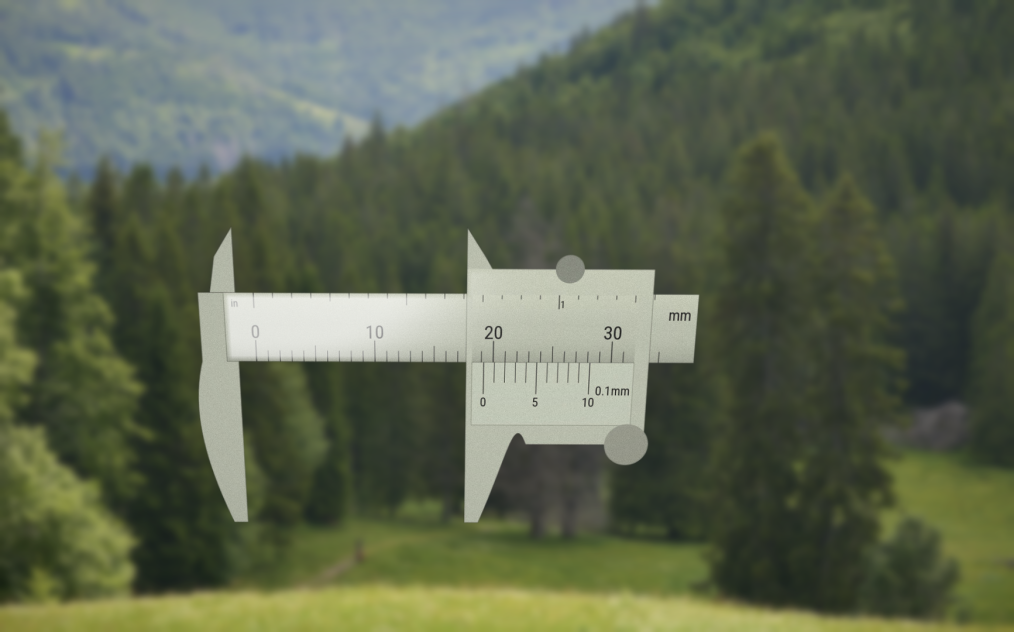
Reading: 19.2; mm
